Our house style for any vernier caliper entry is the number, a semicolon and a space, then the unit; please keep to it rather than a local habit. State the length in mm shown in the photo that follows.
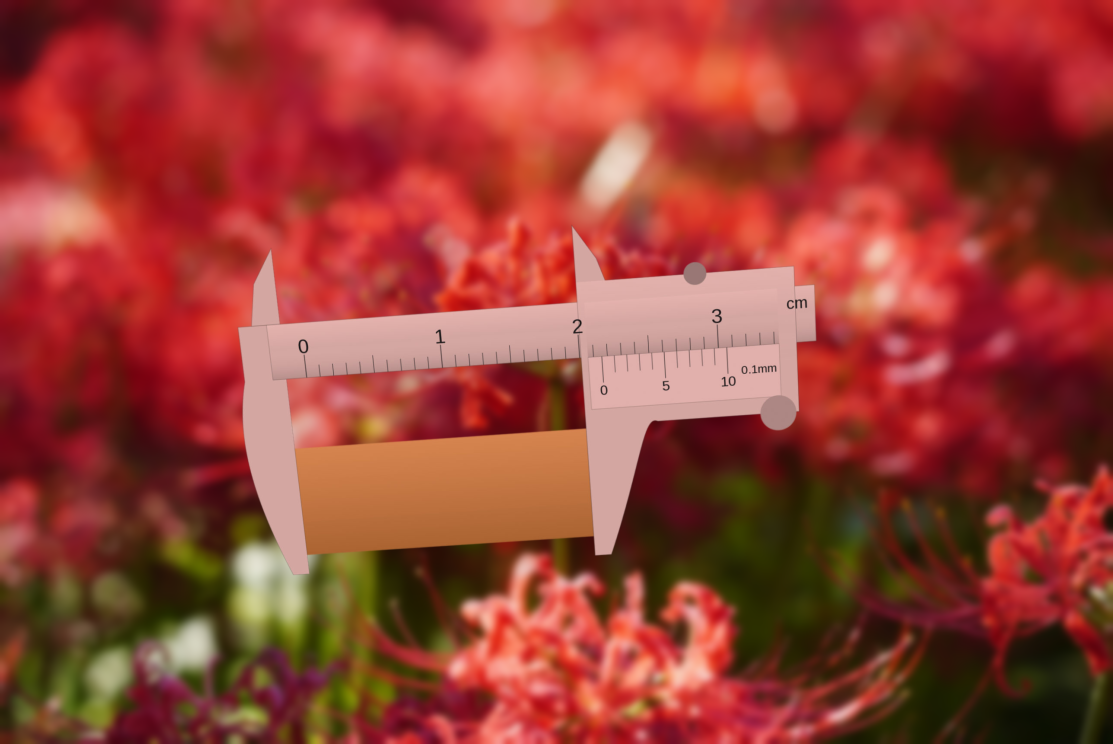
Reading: 21.6; mm
